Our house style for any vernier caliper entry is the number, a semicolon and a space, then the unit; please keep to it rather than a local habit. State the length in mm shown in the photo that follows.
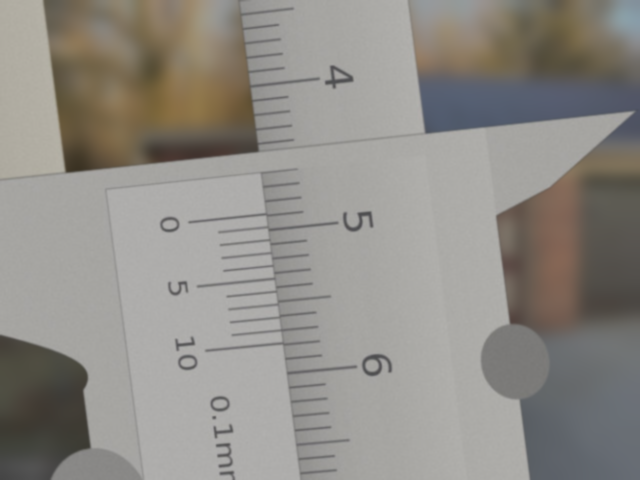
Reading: 48.9; mm
